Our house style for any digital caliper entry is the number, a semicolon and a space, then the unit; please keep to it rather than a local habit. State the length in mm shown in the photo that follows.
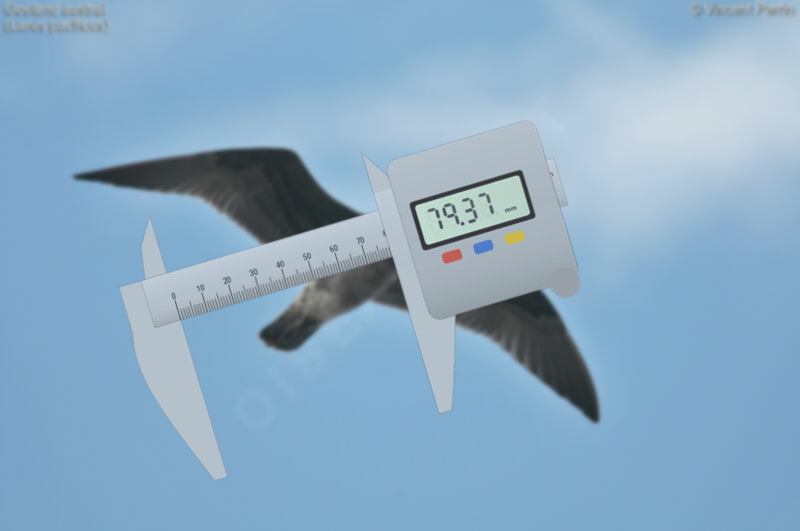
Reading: 79.37; mm
